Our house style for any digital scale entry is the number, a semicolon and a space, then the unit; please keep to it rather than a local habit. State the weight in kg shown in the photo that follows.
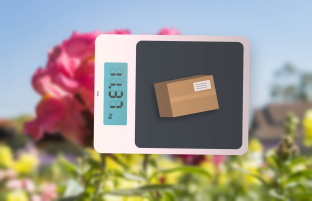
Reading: 11.37; kg
